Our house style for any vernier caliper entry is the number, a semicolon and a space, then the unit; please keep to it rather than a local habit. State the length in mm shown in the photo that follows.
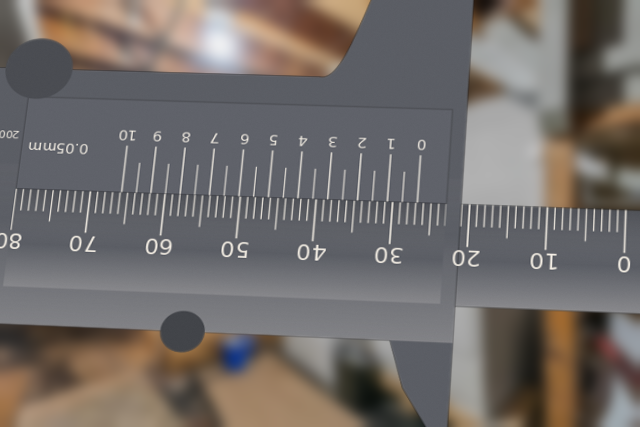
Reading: 26.8; mm
